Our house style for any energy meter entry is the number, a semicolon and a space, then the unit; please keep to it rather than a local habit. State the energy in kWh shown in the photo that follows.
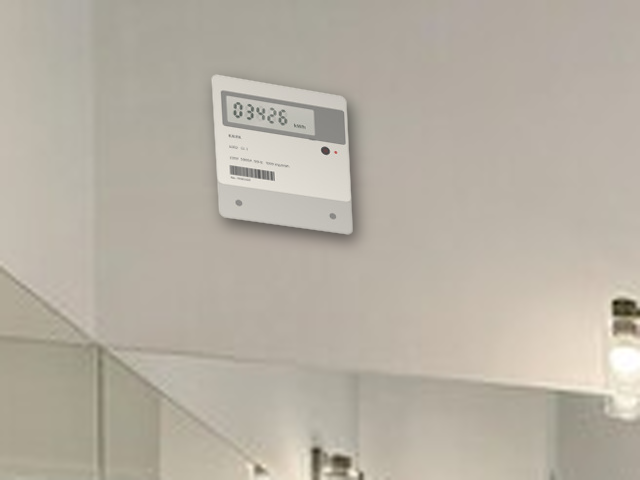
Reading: 3426; kWh
